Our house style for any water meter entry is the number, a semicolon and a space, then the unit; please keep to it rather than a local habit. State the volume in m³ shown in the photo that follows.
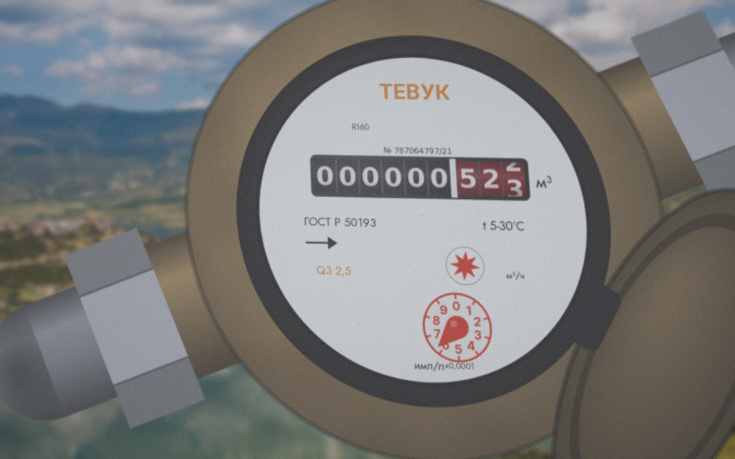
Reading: 0.5226; m³
